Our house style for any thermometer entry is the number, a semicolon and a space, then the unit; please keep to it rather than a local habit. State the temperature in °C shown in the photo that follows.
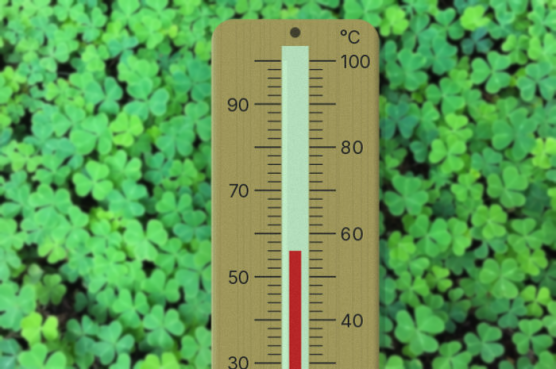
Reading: 56; °C
